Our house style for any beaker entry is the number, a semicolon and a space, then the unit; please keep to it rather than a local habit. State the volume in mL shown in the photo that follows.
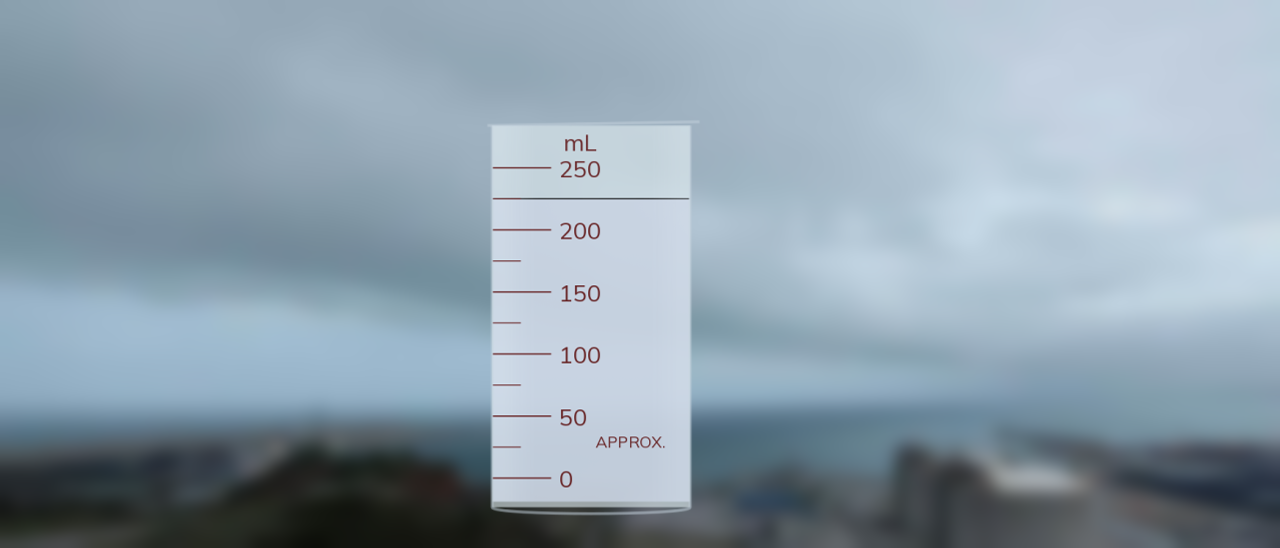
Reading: 225; mL
